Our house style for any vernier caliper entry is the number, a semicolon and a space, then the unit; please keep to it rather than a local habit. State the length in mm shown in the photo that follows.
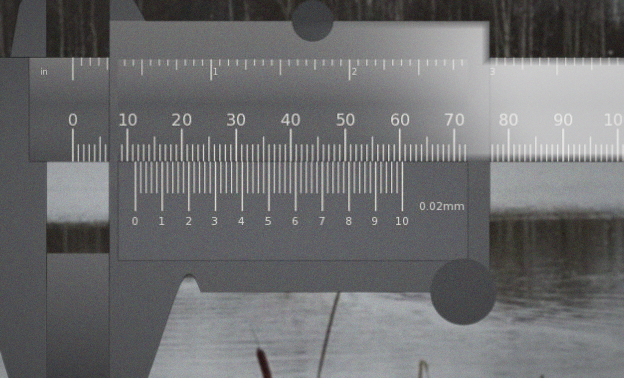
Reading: 11.5; mm
